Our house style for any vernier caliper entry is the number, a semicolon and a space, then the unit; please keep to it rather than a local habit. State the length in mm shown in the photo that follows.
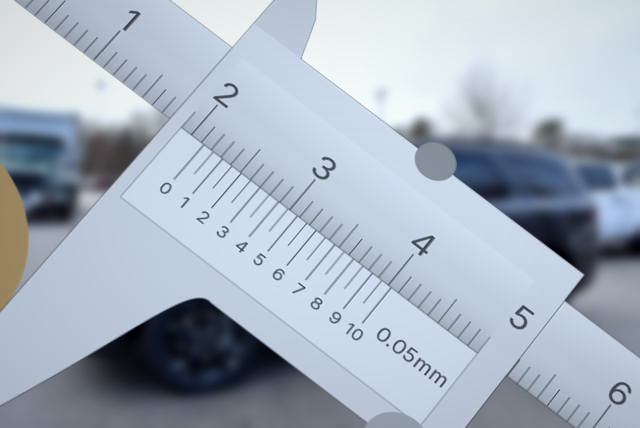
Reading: 21.3; mm
